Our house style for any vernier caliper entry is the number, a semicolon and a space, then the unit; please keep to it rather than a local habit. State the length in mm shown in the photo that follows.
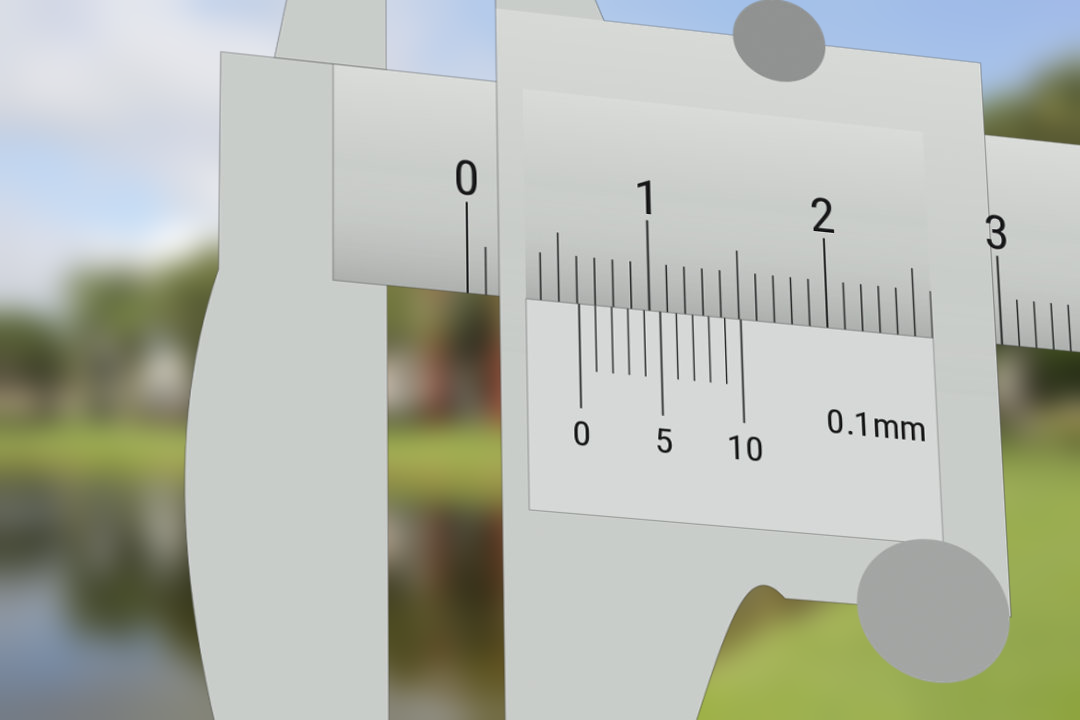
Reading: 6.1; mm
